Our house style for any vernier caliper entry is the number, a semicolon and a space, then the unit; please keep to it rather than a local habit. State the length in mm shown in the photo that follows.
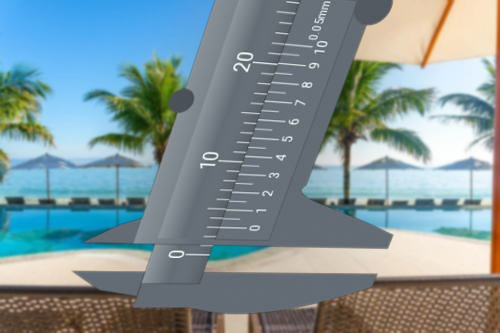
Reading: 3.0; mm
